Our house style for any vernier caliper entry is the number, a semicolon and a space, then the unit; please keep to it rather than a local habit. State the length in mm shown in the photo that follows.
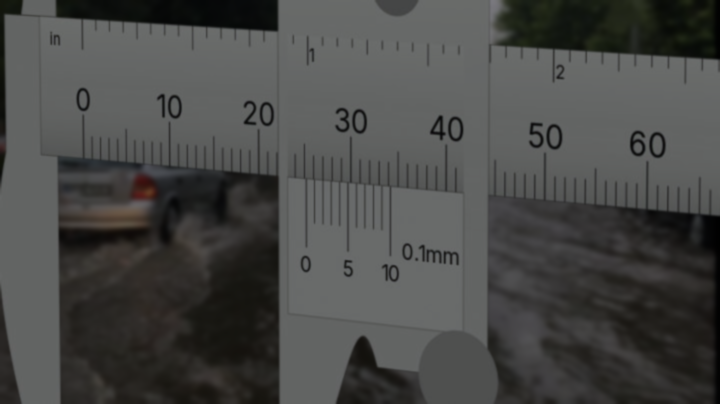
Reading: 25.2; mm
